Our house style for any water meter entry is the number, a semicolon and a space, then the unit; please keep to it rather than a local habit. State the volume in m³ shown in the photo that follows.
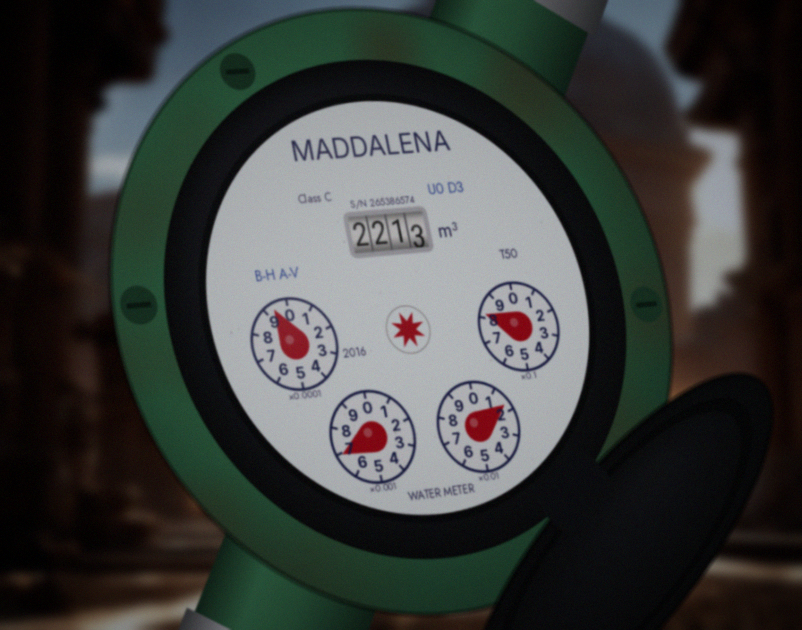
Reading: 2212.8169; m³
